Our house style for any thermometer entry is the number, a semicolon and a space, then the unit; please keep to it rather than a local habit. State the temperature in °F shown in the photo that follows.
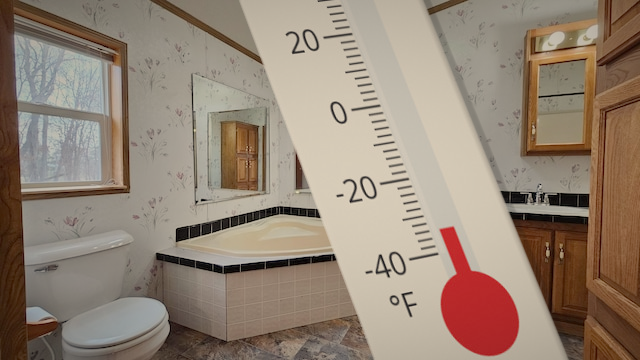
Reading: -34; °F
